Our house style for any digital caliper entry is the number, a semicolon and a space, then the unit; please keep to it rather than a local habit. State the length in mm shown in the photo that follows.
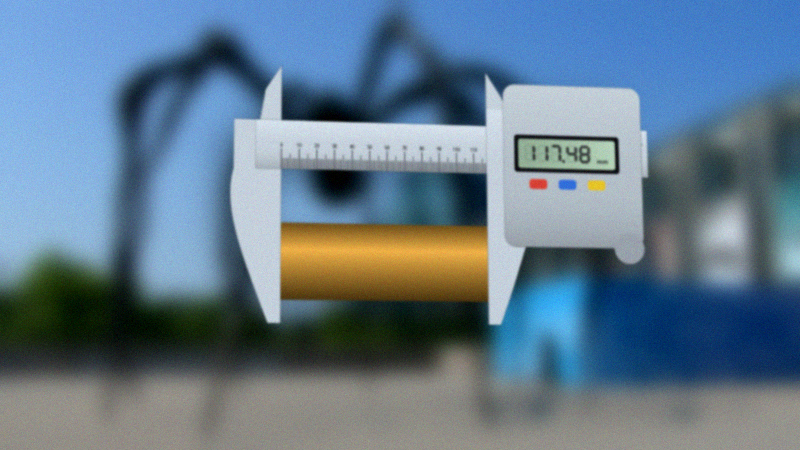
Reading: 117.48; mm
